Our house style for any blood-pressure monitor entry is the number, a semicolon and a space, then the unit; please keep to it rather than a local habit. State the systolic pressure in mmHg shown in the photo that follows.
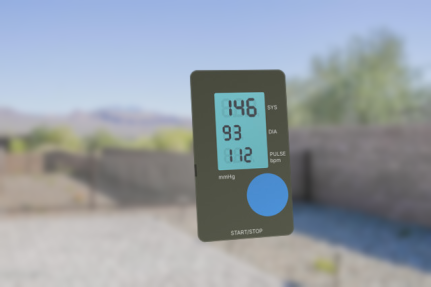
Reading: 146; mmHg
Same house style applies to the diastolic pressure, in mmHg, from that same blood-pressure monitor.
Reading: 93; mmHg
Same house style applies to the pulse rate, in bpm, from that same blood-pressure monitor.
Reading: 112; bpm
